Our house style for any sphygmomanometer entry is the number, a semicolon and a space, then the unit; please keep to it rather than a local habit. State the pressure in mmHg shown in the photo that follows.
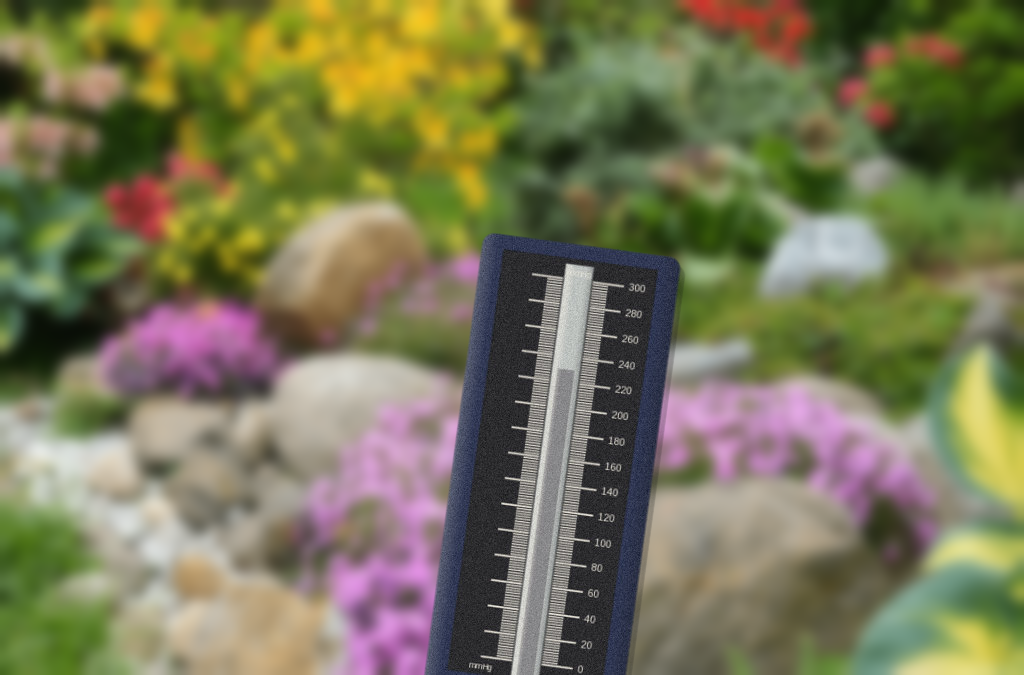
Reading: 230; mmHg
